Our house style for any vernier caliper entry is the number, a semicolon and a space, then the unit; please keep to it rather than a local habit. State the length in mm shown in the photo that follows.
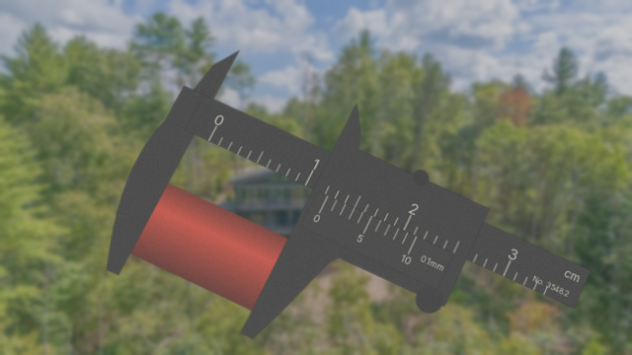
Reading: 12.3; mm
